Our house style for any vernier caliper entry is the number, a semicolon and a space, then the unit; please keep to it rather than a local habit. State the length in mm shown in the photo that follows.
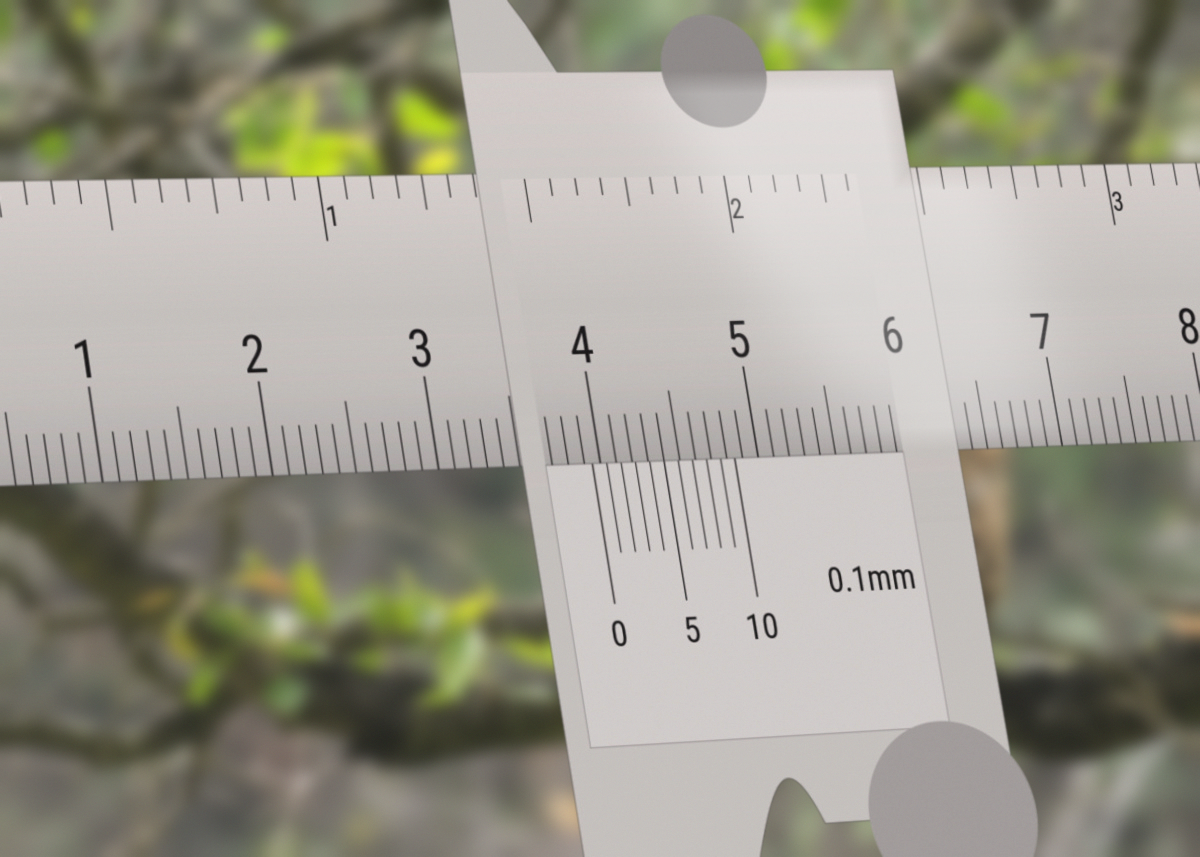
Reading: 39.5; mm
